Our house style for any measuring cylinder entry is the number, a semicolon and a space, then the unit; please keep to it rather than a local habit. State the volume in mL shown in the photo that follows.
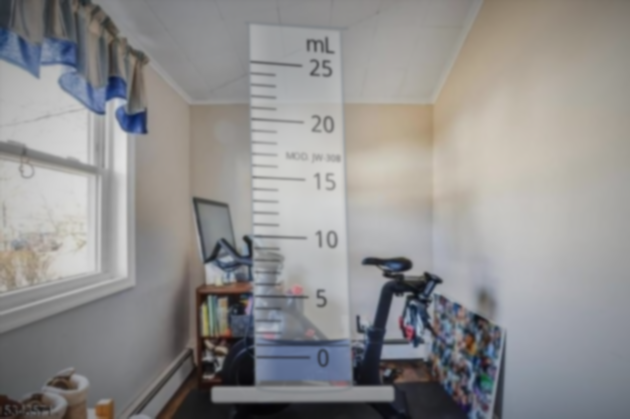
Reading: 1; mL
